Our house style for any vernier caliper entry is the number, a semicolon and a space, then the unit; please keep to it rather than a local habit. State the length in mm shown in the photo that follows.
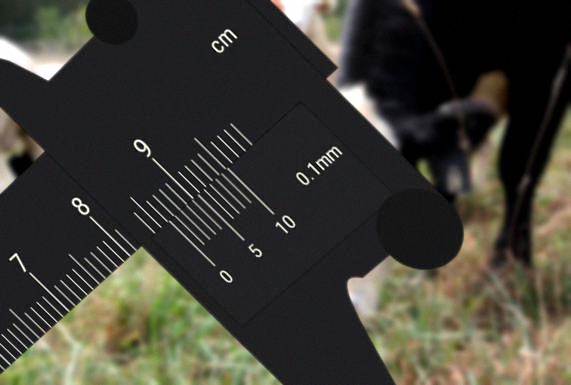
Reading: 86.2; mm
